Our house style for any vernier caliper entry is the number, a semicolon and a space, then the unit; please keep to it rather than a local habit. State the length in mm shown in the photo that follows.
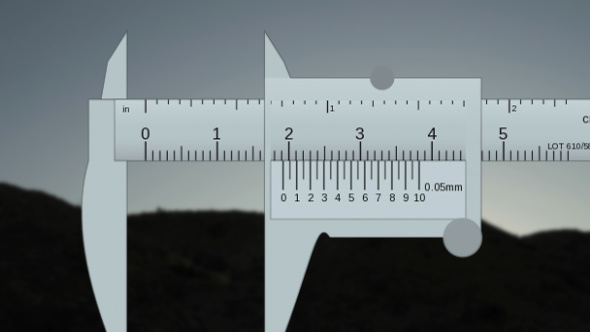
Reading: 19.2; mm
